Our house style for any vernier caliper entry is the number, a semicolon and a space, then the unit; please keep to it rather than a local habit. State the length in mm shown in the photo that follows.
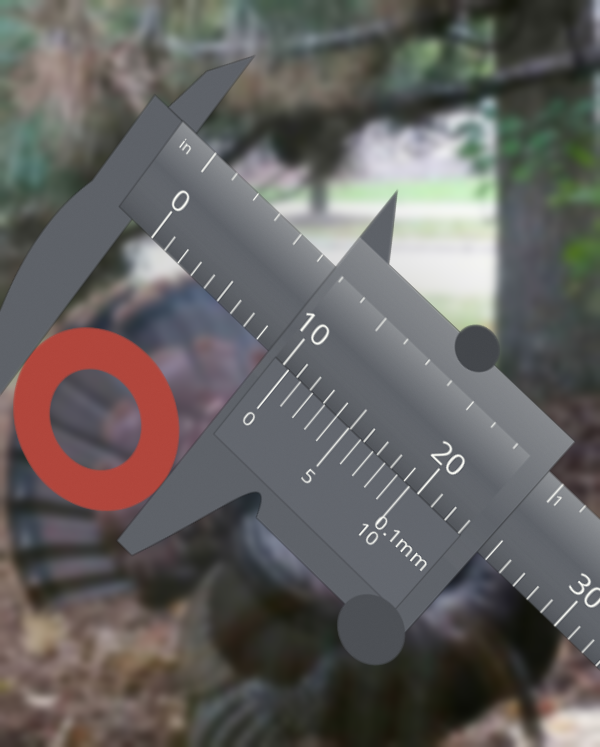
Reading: 10.4; mm
